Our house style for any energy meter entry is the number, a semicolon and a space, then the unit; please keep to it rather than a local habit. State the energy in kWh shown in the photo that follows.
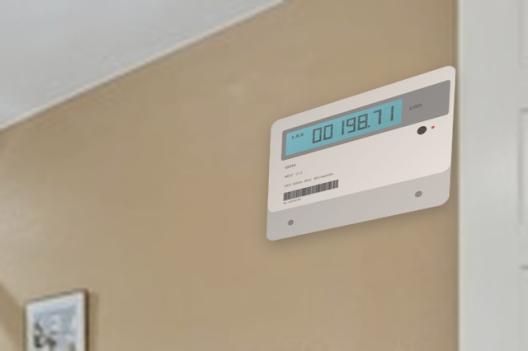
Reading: 198.71; kWh
